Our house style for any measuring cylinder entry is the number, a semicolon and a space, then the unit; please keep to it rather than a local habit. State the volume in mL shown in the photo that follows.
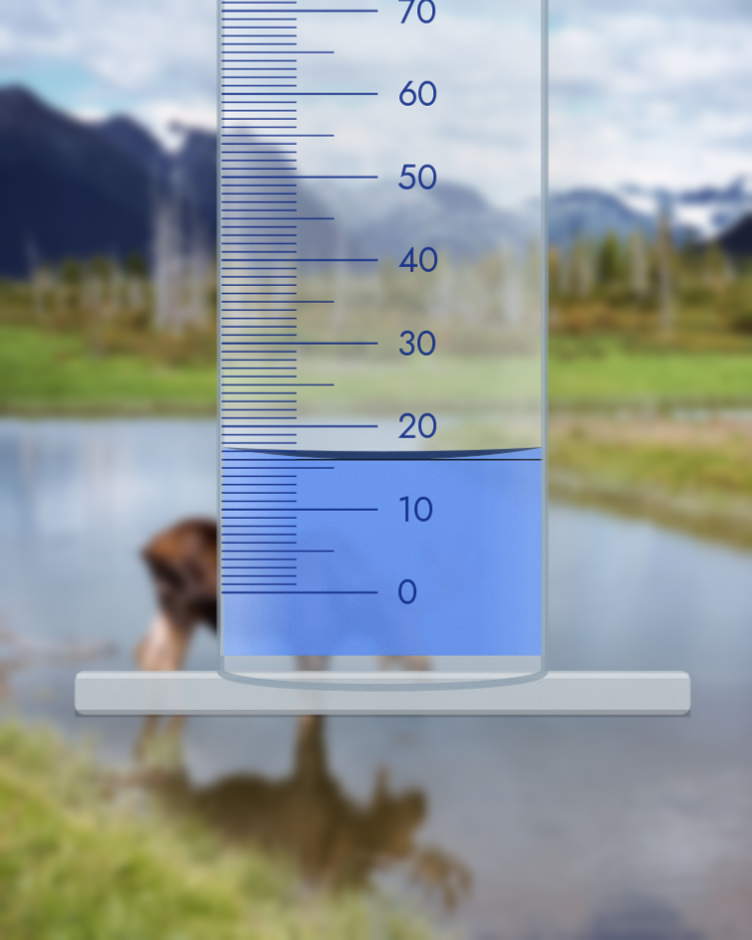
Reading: 16; mL
